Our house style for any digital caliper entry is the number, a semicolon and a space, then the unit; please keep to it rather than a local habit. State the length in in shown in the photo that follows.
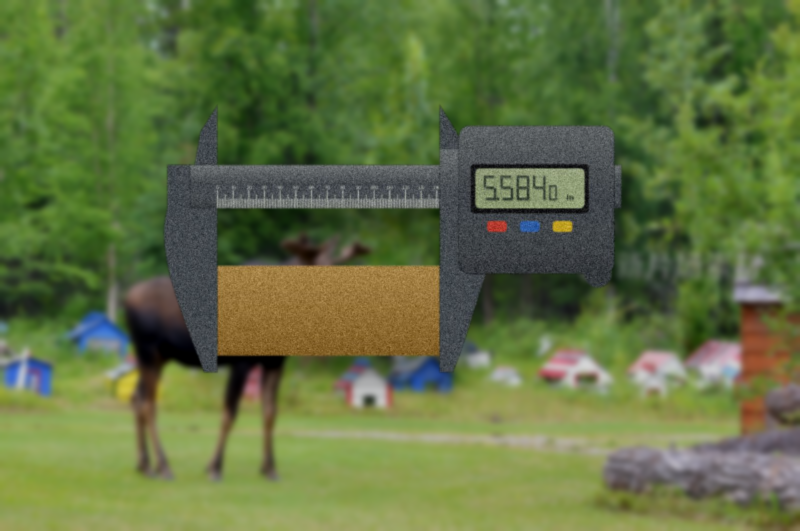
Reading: 5.5840; in
